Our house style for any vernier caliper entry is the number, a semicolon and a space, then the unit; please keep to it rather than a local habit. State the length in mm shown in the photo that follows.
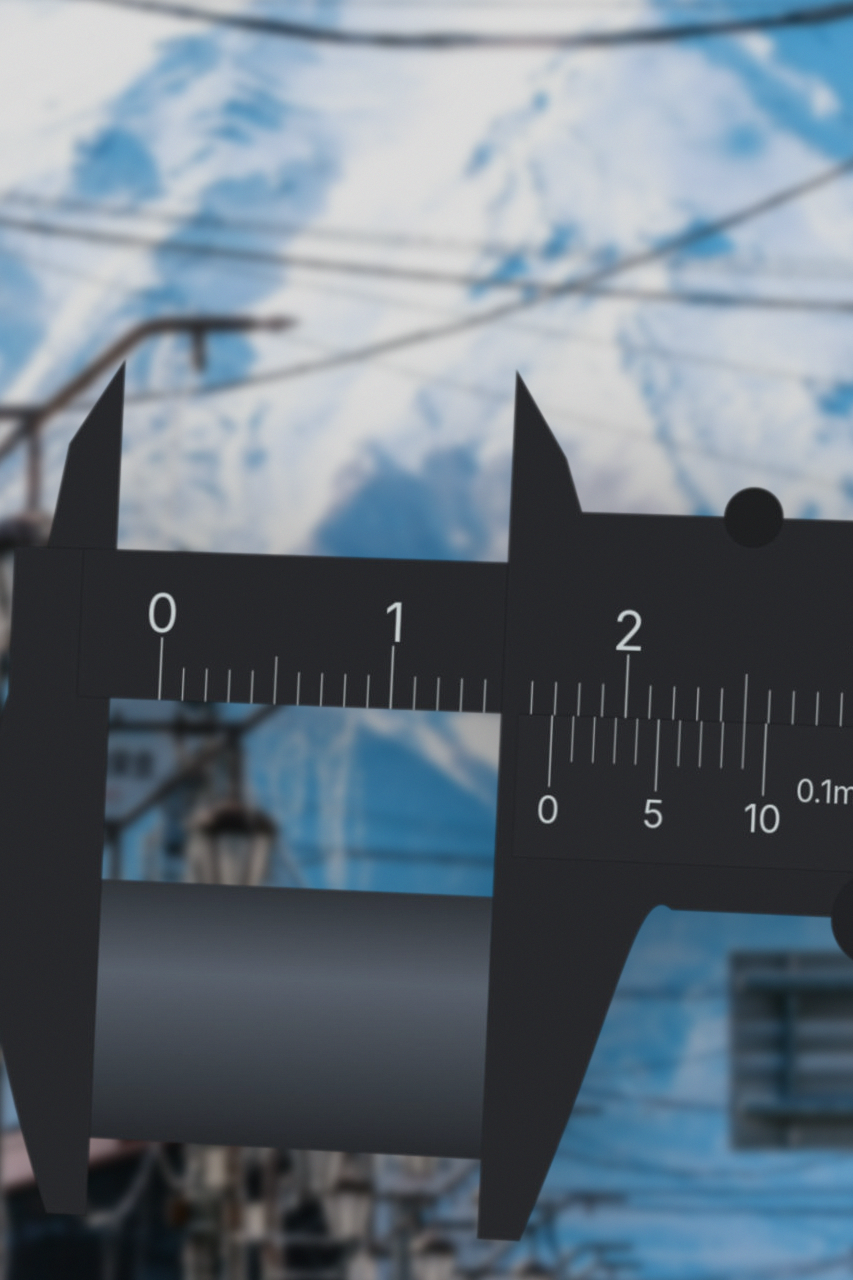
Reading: 16.9; mm
